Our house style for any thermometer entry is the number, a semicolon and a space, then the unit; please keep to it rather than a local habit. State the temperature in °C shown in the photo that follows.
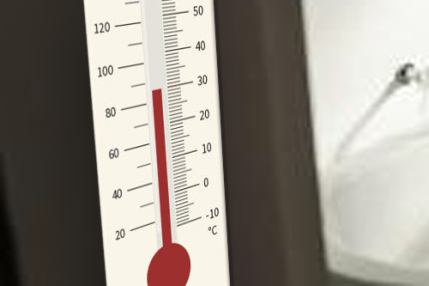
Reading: 30; °C
